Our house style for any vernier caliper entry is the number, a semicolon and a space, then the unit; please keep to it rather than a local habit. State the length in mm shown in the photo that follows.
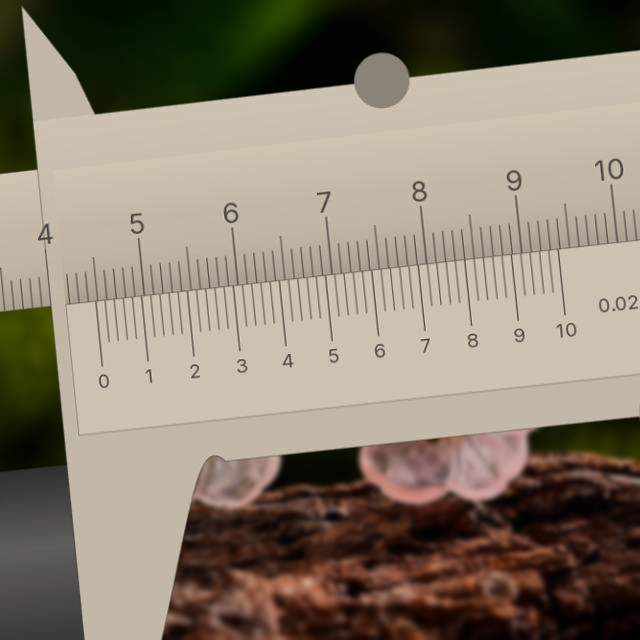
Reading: 44.8; mm
